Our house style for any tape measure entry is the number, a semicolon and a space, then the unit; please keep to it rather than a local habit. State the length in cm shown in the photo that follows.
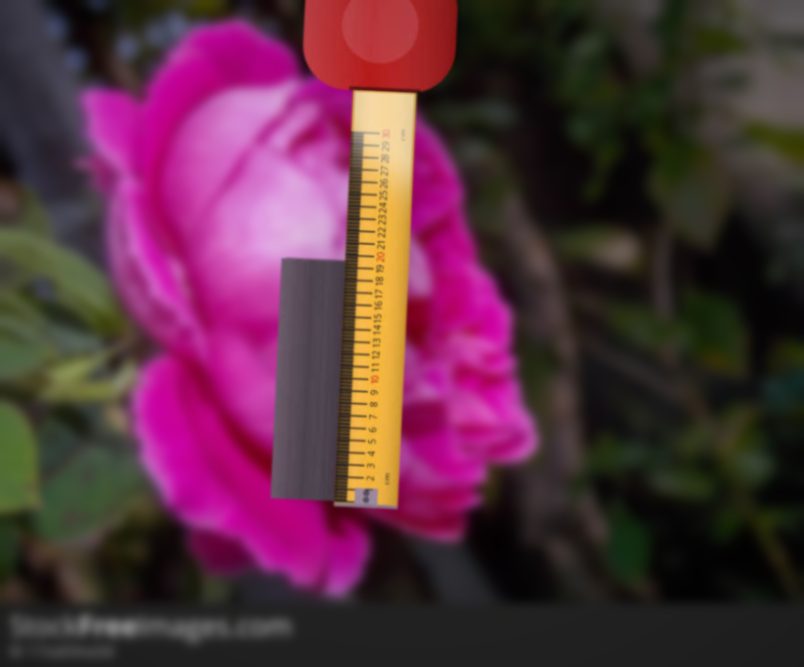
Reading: 19.5; cm
